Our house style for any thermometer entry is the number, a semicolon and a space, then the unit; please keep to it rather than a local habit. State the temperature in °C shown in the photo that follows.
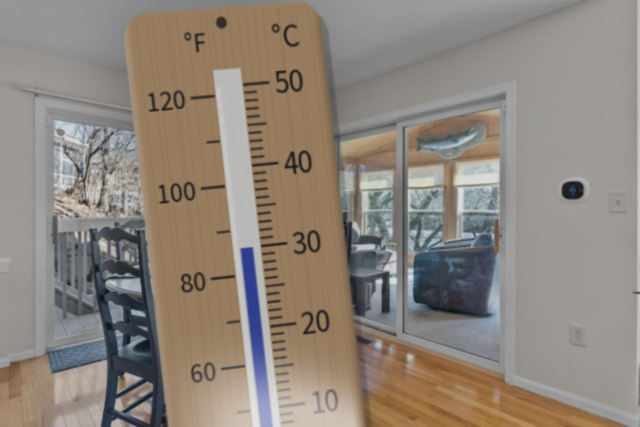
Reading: 30; °C
